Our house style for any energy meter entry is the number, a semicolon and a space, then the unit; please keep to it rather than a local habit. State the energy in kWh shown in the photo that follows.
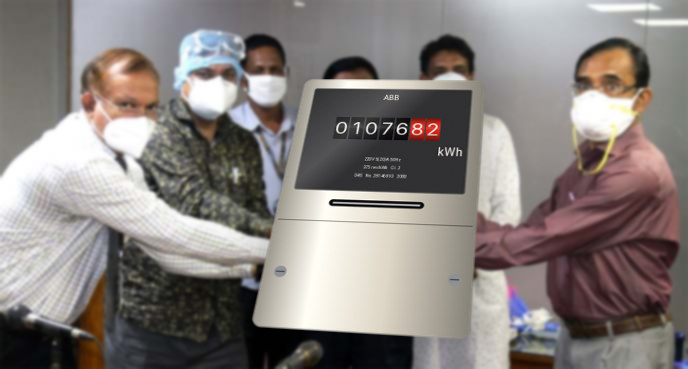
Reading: 1076.82; kWh
